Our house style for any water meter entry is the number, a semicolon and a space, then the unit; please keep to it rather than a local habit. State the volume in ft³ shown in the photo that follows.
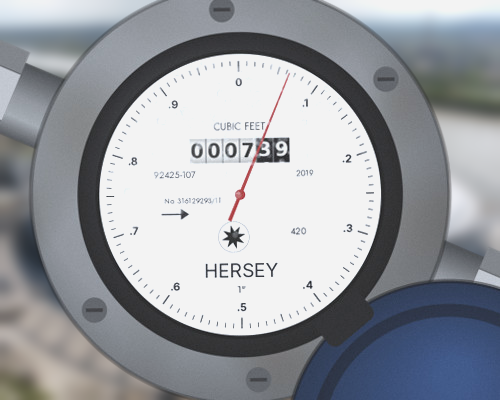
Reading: 739.06; ft³
